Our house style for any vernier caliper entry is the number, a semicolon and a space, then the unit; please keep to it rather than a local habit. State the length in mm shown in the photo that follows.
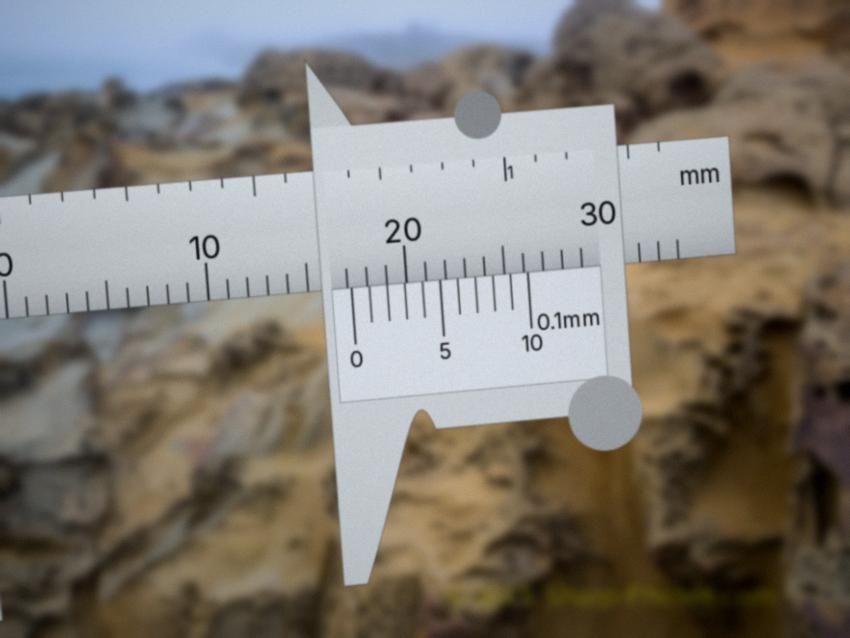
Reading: 17.2; mm
